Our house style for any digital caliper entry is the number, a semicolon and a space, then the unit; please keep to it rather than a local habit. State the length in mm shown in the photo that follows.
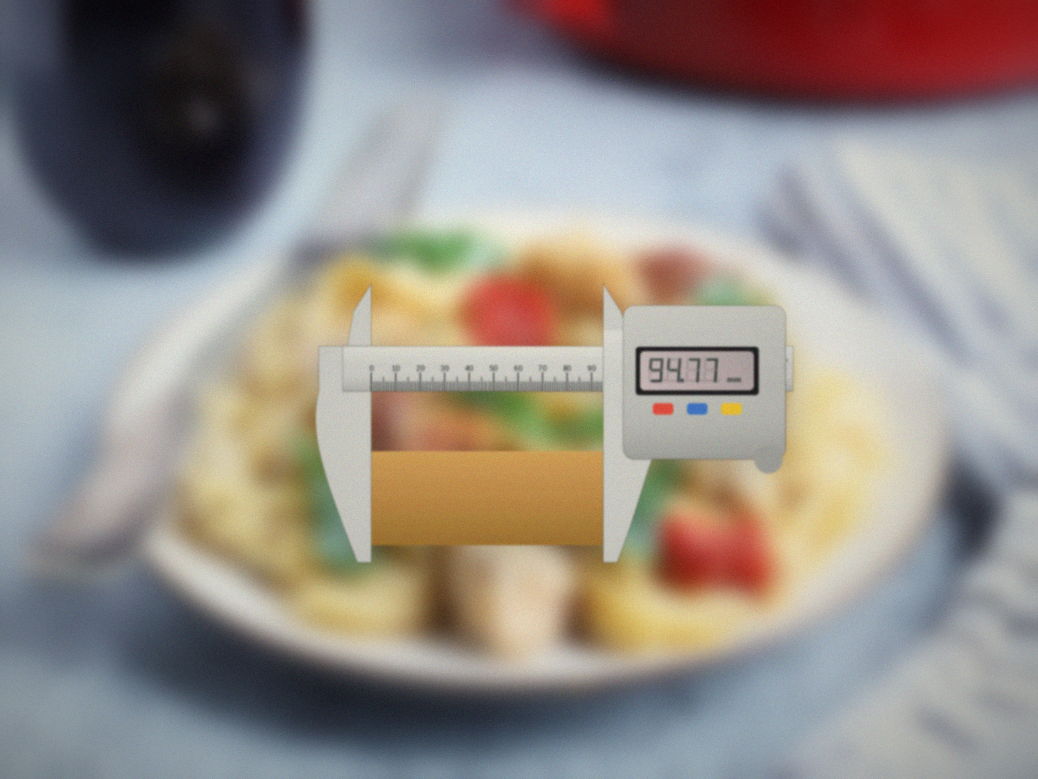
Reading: 94.77; mm
